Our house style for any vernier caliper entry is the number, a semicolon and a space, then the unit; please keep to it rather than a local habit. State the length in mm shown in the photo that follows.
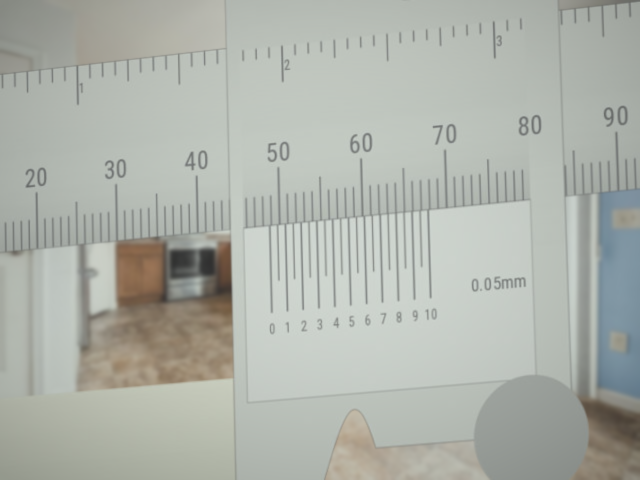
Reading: 48.8; mm
